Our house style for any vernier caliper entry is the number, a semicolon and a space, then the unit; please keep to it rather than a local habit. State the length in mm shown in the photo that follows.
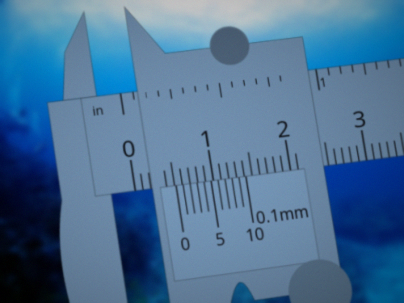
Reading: 5.2; mm
